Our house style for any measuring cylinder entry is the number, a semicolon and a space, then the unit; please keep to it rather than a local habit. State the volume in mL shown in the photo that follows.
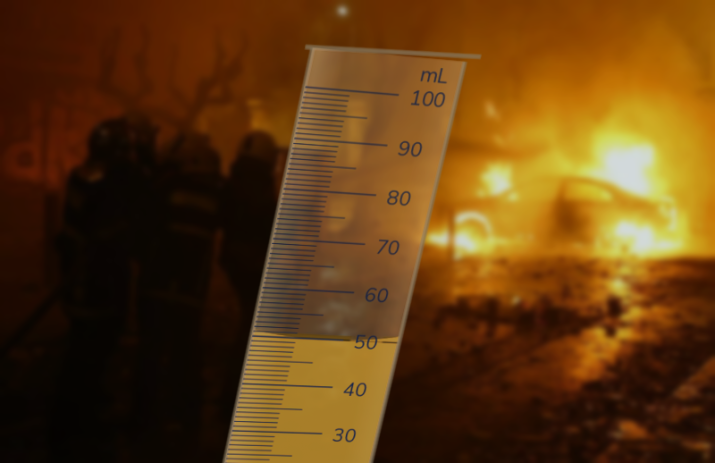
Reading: 50; mL
